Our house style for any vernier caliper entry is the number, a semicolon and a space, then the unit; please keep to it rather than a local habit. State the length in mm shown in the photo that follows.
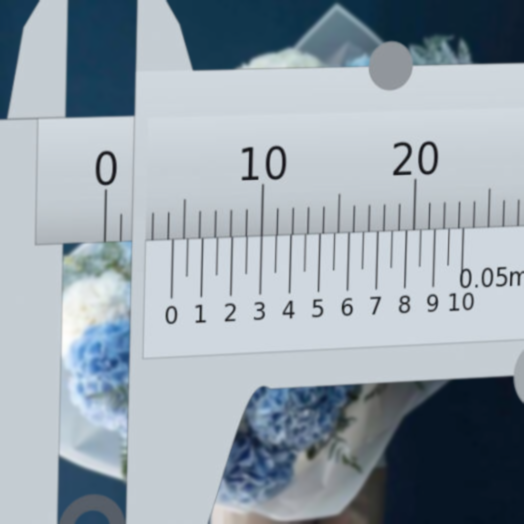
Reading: 4.3; mm
